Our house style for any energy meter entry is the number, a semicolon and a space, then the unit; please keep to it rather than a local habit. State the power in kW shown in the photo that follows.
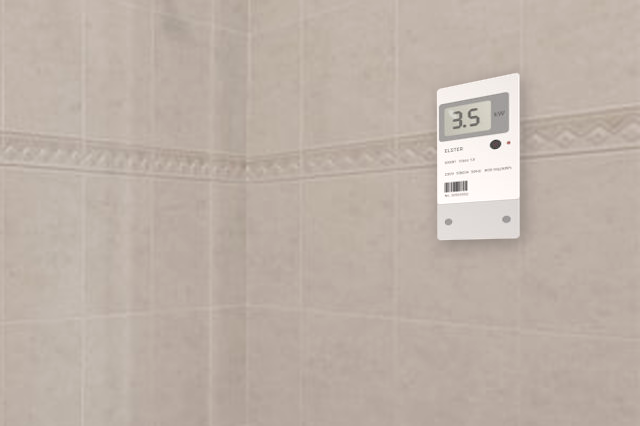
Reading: 3.5; kW
